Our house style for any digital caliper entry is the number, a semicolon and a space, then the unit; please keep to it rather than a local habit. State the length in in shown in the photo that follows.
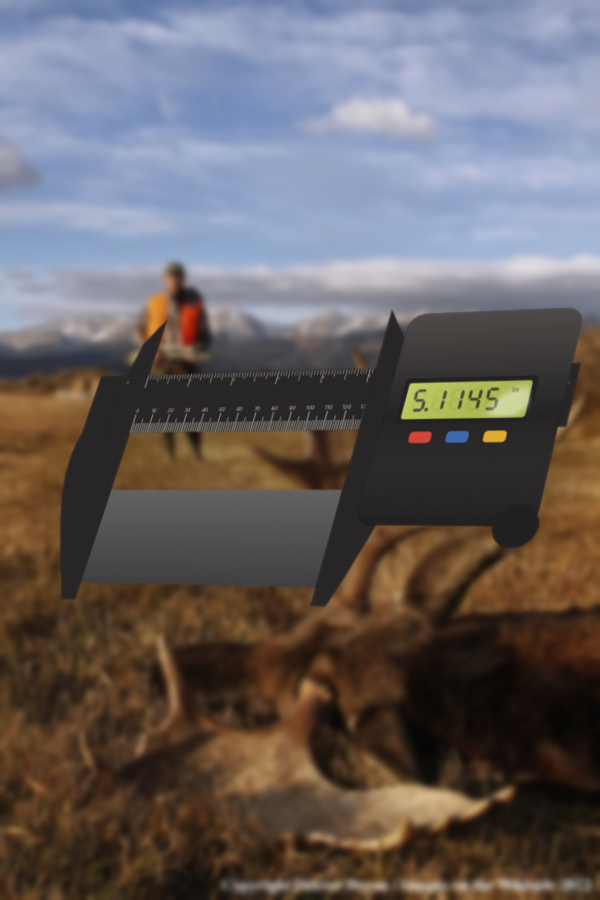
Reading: 5.1145; in
